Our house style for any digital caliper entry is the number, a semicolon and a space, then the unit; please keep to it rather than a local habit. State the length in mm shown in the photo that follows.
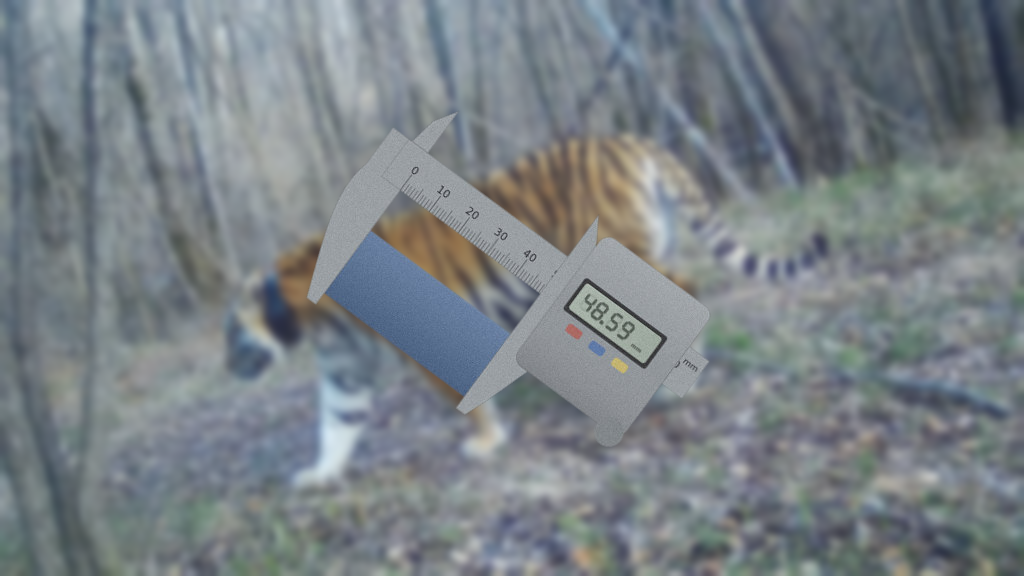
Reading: 48.59; mm
